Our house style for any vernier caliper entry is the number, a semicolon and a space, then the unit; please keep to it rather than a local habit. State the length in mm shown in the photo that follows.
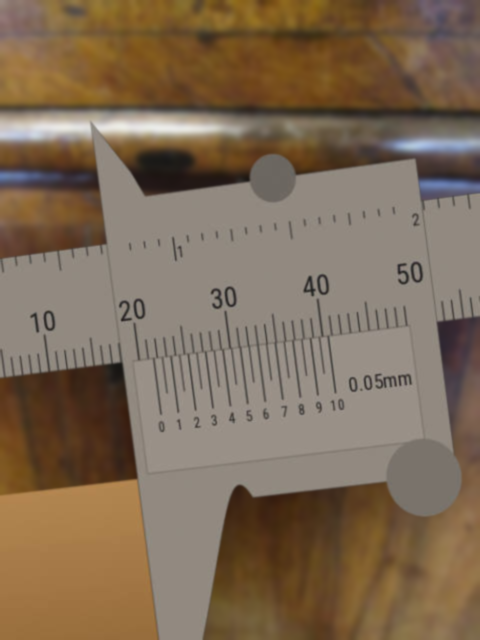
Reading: 21.6; mm
